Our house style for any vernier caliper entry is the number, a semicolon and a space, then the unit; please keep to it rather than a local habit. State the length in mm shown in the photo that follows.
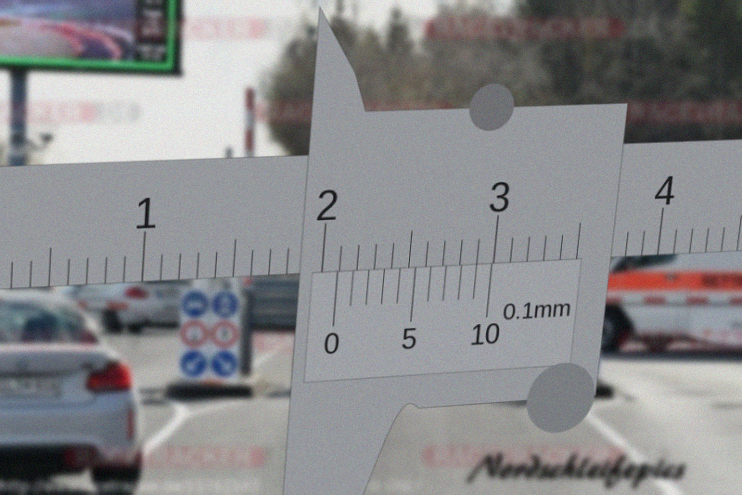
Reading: 20.9; mm
